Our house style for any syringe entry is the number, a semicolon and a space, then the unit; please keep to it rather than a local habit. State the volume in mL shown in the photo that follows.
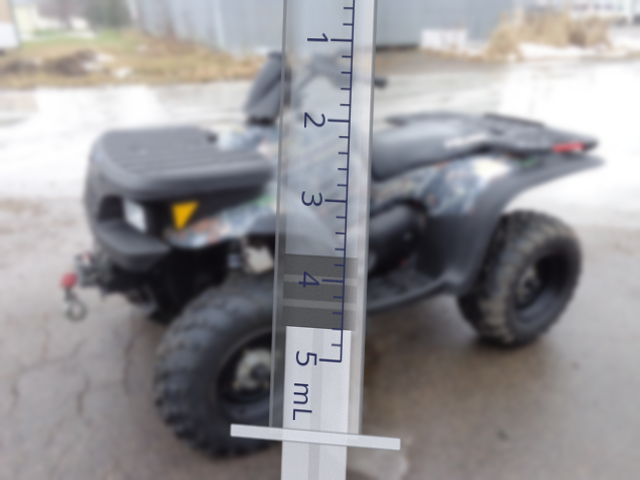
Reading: 3.7; mL
